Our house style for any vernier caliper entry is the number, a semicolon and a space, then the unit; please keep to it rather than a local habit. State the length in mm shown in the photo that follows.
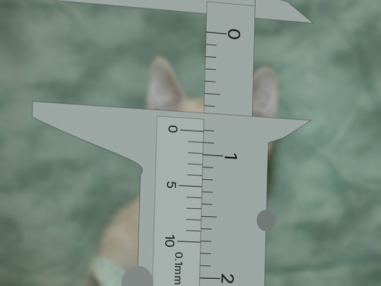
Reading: 8.1; mm
